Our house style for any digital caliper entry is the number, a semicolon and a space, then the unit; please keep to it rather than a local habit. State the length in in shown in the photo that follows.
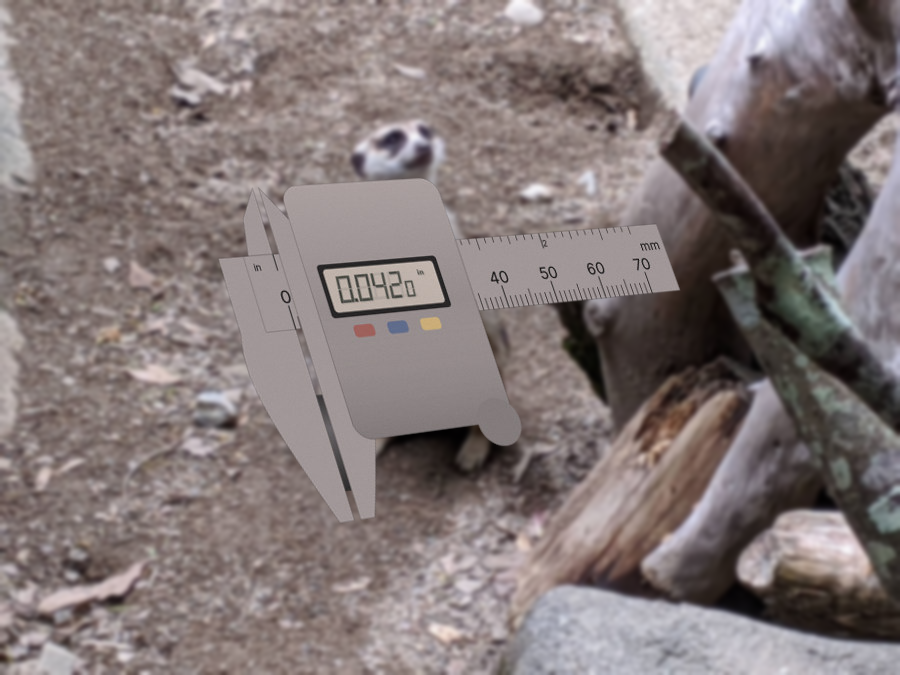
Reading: 0.0420; in
